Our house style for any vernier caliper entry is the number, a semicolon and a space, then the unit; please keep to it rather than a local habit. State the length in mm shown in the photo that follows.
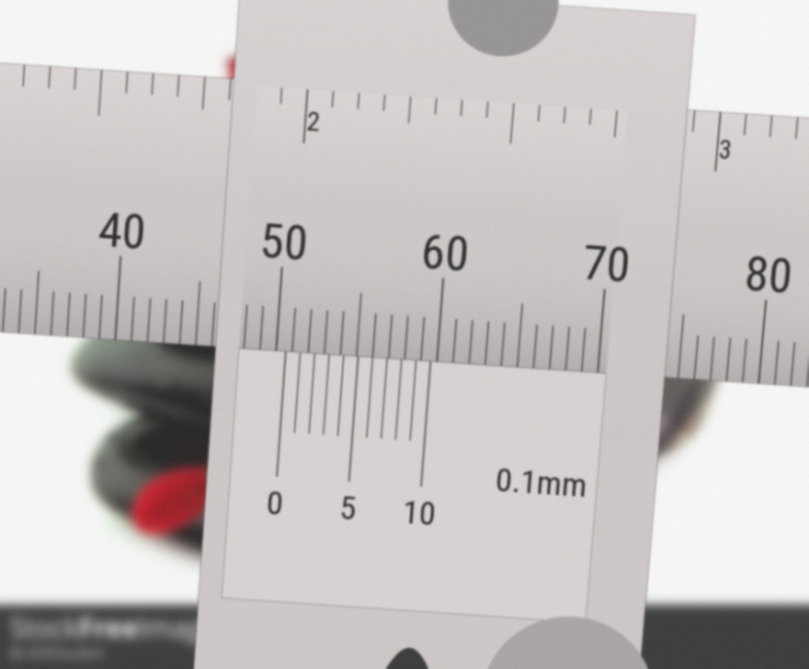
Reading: 50.6; mm
